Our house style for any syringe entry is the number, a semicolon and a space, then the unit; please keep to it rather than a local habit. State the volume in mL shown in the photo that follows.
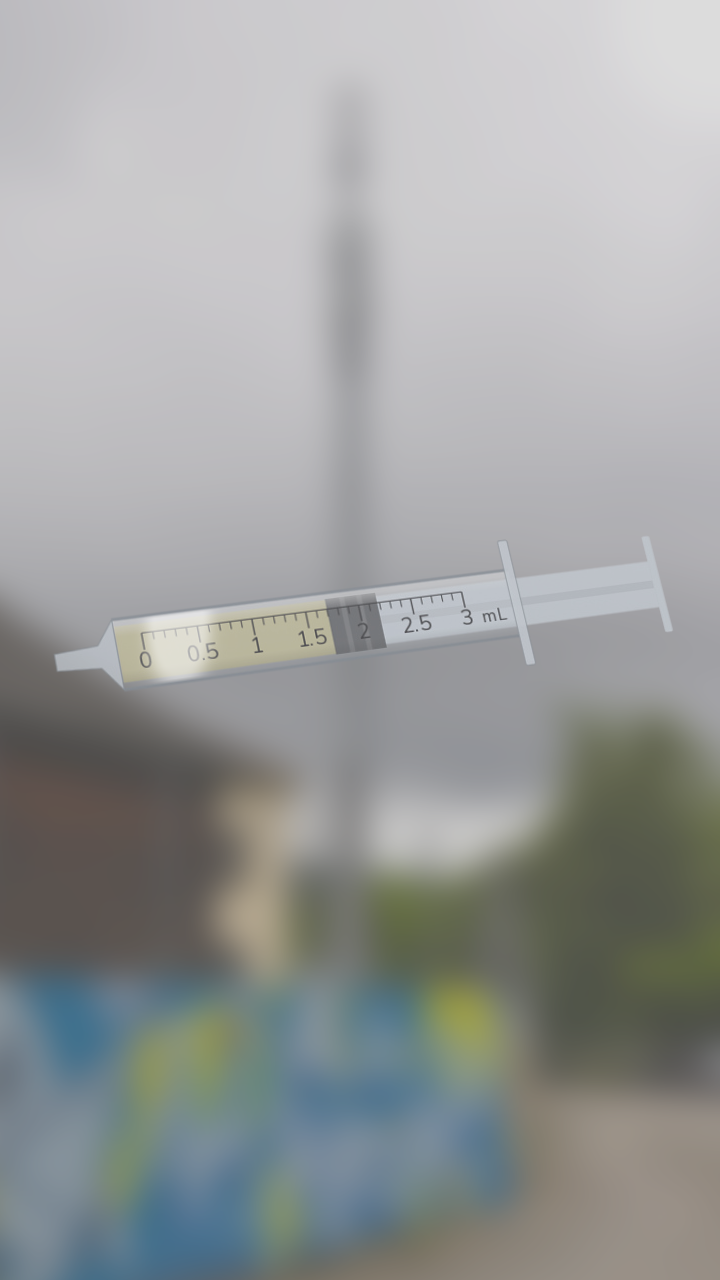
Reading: 1.7; mL
